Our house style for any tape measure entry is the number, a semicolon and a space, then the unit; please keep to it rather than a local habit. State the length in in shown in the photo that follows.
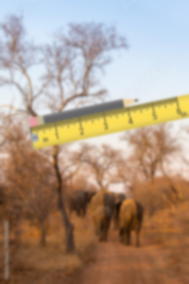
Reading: 4.5; in
